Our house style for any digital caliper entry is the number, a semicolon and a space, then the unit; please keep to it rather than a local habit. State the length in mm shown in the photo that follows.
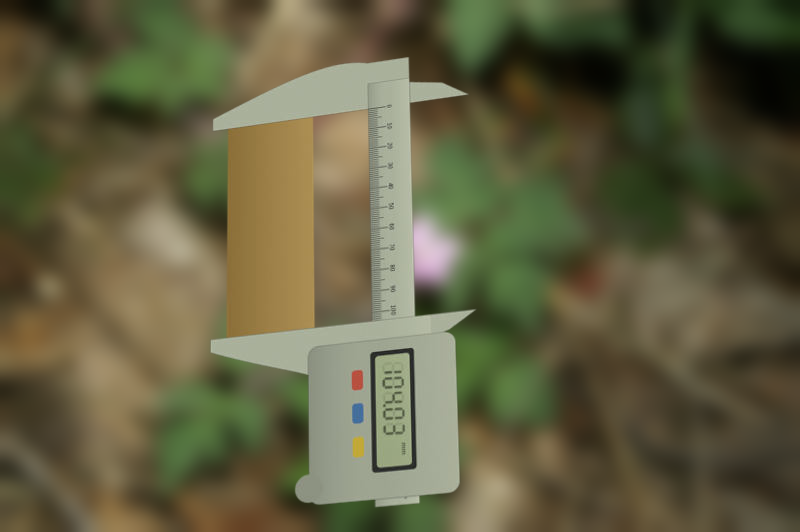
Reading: 104.03; mm
